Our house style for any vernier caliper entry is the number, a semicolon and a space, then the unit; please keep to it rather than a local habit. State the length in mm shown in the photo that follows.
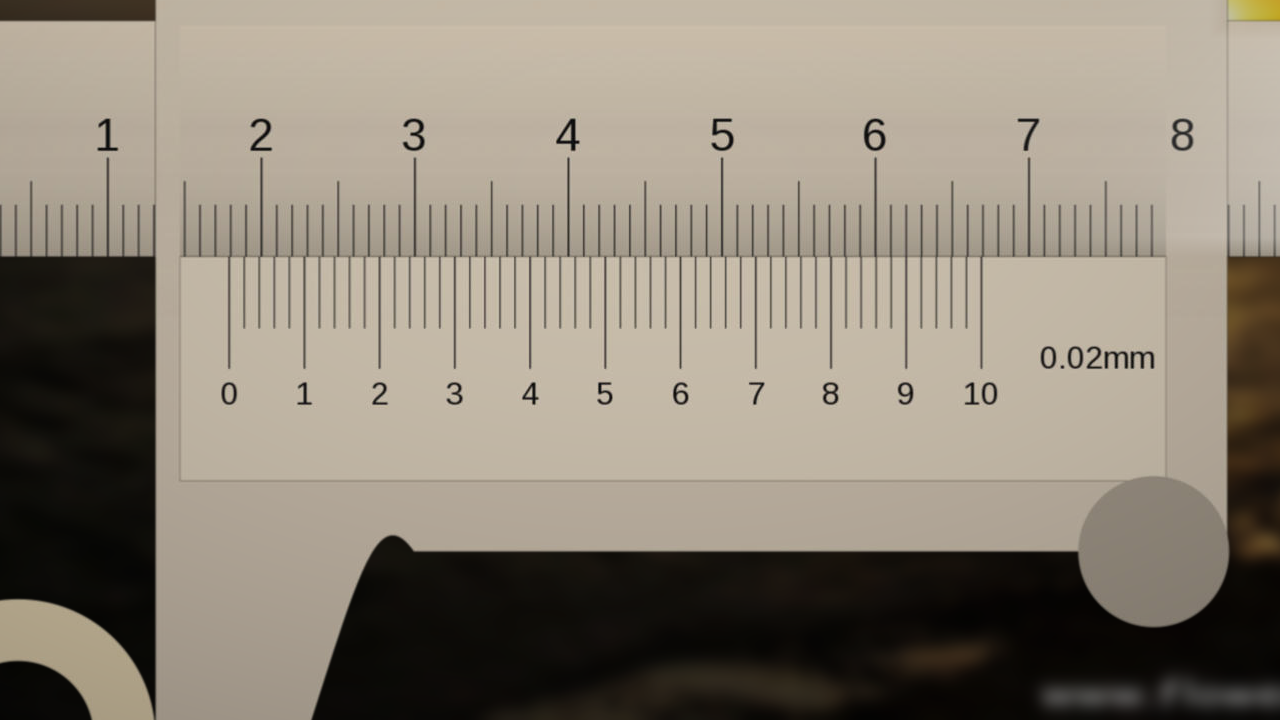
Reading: 17.9; mm
